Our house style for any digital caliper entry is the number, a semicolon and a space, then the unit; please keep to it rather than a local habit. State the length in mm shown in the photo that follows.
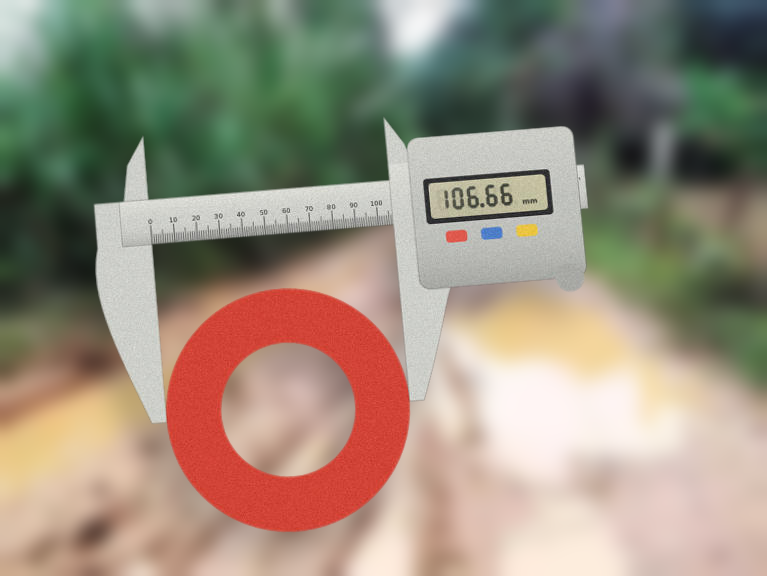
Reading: 106.66; mm
